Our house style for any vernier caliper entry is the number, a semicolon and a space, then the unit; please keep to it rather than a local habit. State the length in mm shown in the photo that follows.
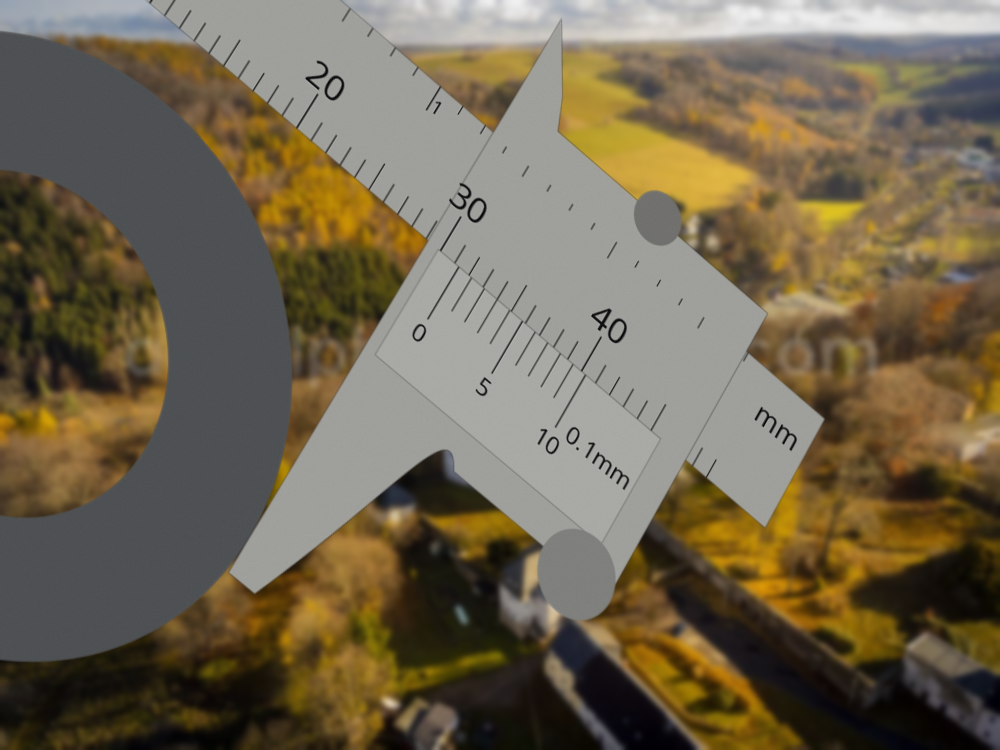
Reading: 31.3; mm
